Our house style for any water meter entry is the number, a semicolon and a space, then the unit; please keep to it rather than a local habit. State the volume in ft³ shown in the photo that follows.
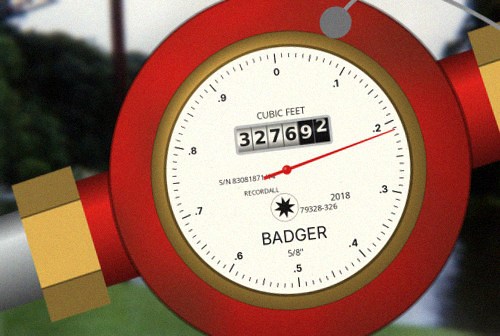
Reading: 327692.21; ft³
